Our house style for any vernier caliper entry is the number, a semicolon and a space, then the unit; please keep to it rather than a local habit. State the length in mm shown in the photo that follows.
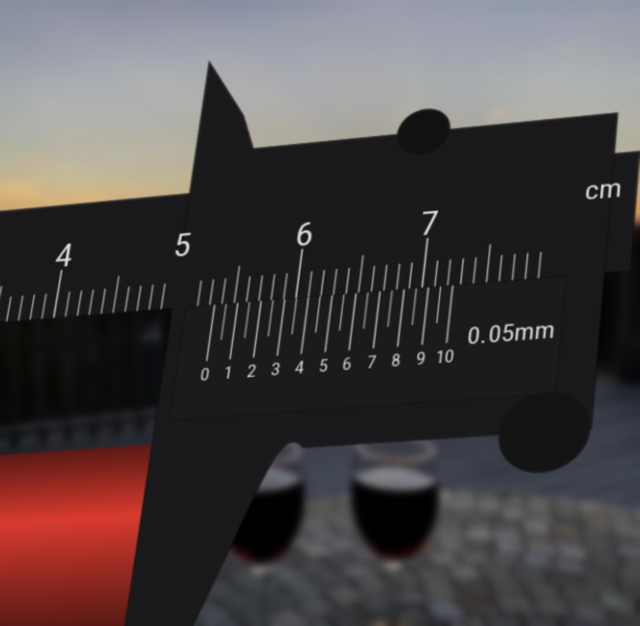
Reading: 53.4; mm
